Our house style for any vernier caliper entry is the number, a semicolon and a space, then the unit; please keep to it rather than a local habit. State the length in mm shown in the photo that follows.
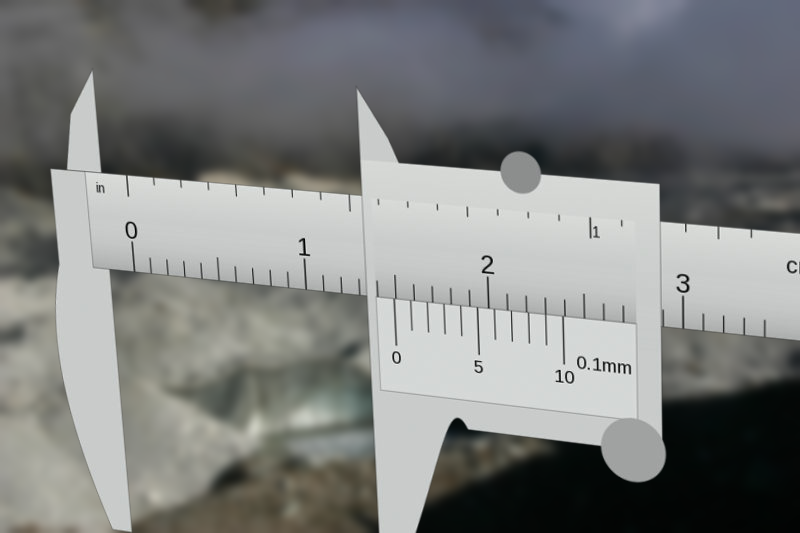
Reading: 14.9; mm
